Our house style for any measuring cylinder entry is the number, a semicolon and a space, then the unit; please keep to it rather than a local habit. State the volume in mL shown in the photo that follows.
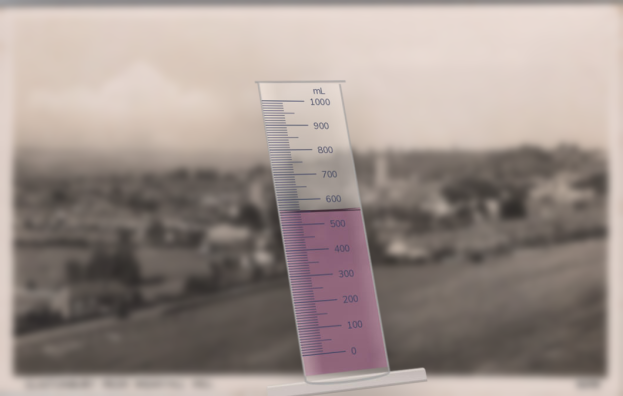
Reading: 550; mL
